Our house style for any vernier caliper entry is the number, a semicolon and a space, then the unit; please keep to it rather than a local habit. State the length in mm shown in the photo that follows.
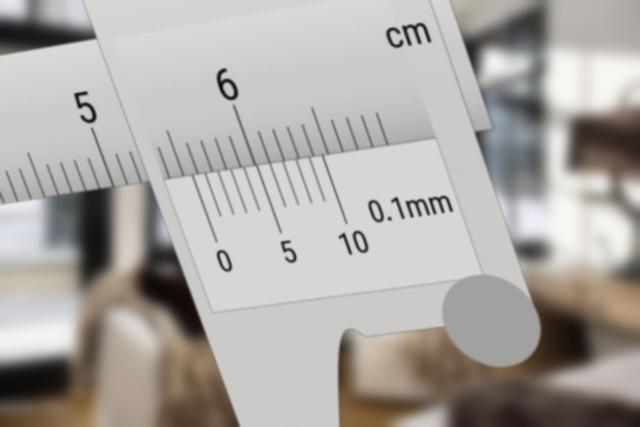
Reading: 55.6; mm
